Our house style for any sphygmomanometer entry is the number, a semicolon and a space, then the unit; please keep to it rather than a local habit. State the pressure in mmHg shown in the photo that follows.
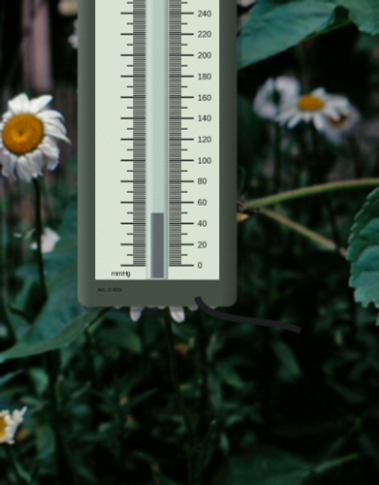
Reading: 50; mmHg
